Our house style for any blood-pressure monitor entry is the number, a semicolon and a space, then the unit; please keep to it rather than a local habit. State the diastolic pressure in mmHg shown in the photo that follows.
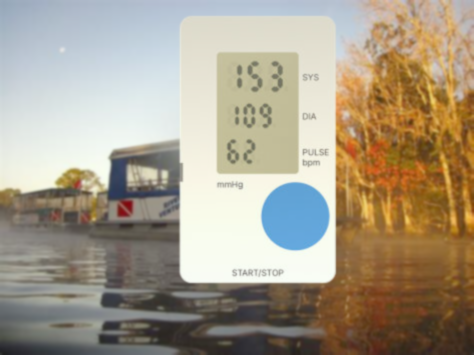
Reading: 109; mmHg
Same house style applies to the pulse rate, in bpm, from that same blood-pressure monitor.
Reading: 62; bpm
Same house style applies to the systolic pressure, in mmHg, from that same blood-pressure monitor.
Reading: 153; mmHg
